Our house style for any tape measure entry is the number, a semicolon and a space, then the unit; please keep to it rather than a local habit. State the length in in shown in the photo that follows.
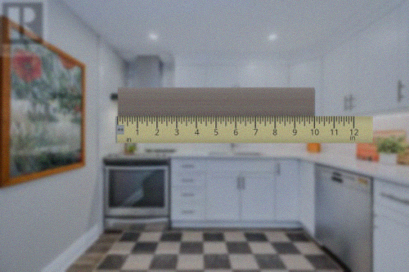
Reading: 10; in
